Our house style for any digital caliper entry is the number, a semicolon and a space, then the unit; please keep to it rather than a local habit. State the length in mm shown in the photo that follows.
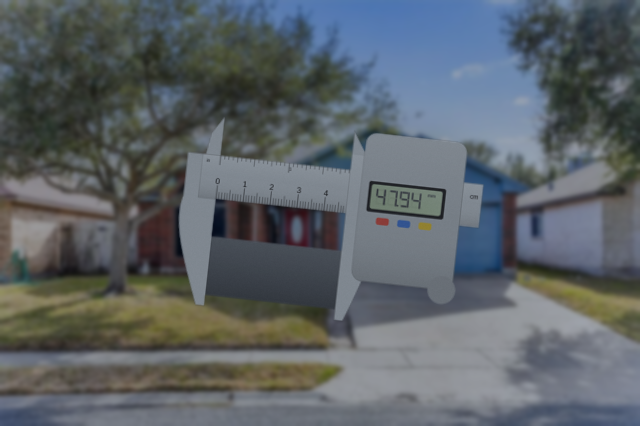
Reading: 47.94; mm
